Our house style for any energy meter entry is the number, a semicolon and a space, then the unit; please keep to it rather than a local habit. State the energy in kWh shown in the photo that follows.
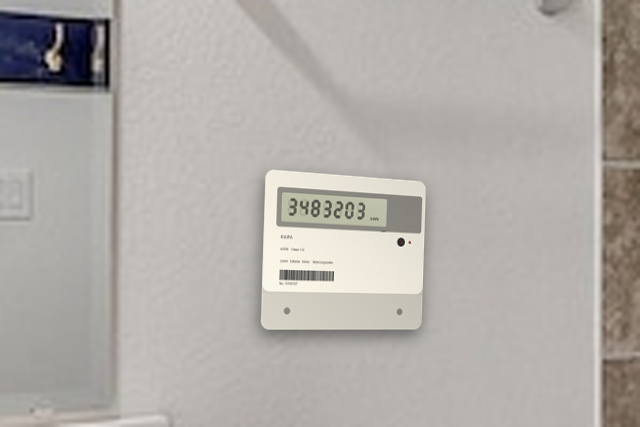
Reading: 3483203; kWh
